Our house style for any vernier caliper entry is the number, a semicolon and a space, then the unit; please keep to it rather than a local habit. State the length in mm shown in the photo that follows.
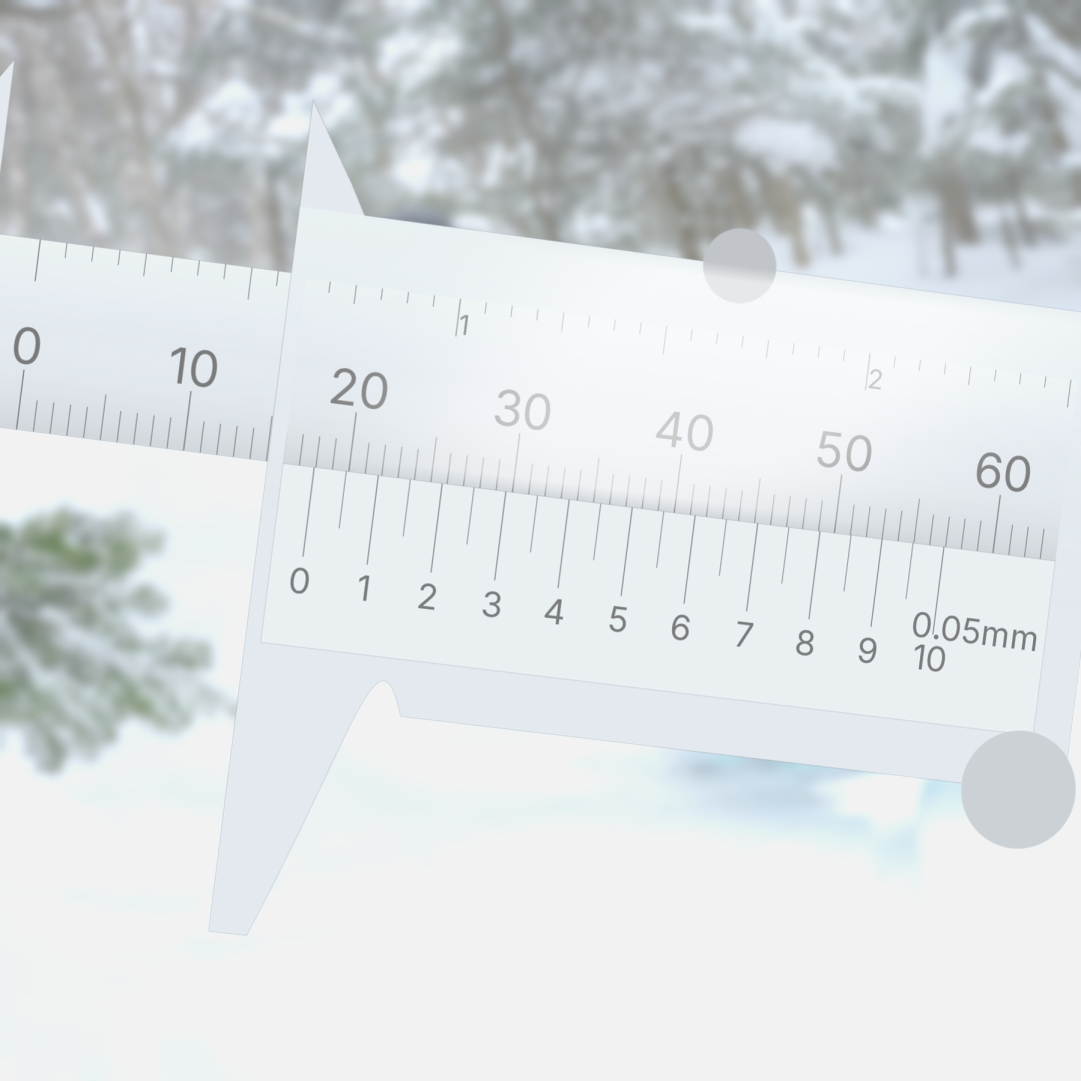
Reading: 17.9; mm
